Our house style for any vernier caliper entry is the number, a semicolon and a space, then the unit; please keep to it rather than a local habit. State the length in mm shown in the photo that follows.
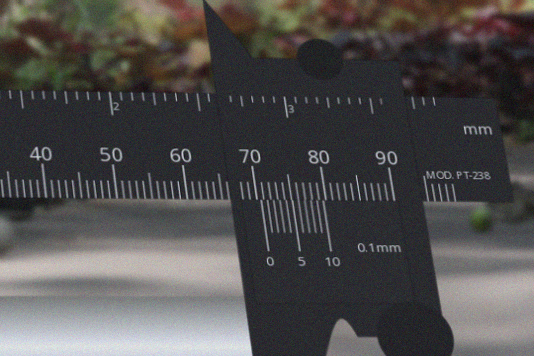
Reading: 70.6; mm
